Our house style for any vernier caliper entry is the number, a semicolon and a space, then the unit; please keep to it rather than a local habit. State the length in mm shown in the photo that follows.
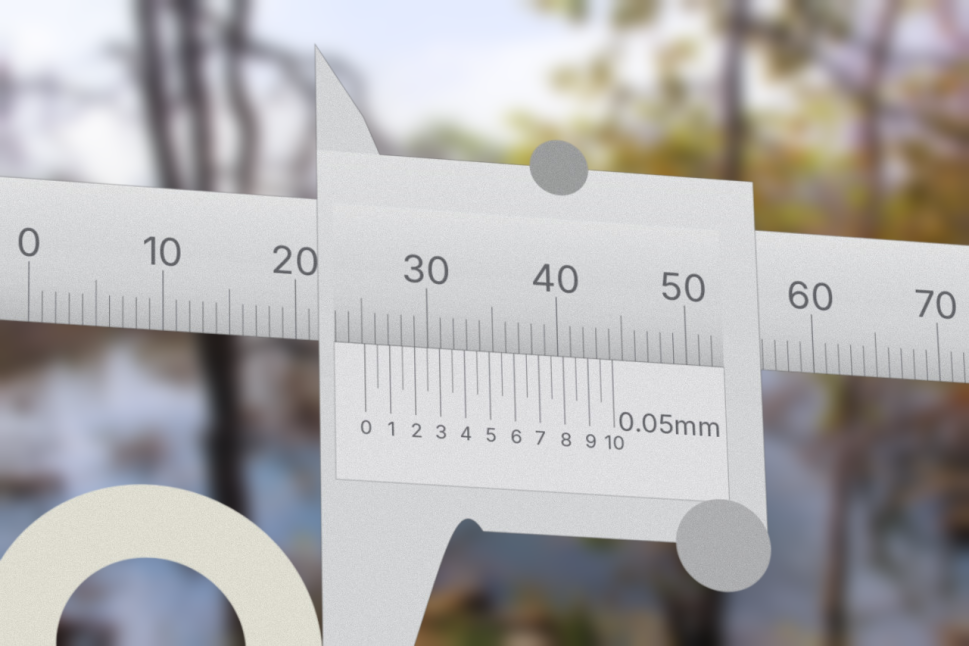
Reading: 25.2; mm
